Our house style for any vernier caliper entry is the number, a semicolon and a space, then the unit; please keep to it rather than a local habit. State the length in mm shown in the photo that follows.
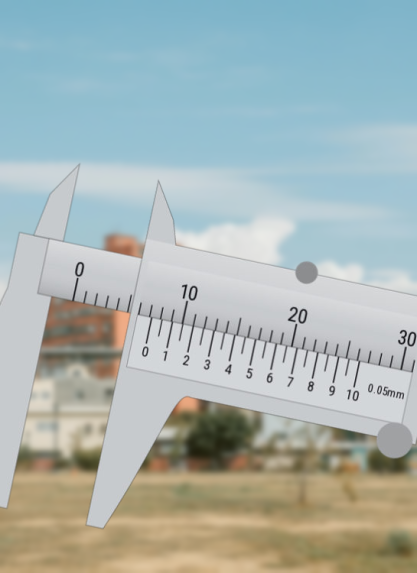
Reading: 7.2; mm
